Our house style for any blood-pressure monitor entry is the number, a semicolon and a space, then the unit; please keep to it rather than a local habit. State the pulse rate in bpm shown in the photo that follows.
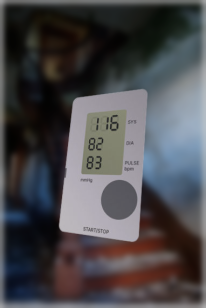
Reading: 83; bpm
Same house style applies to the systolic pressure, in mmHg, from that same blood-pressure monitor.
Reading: 116; mmHg
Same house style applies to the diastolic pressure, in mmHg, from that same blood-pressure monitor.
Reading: 82; mmHg
